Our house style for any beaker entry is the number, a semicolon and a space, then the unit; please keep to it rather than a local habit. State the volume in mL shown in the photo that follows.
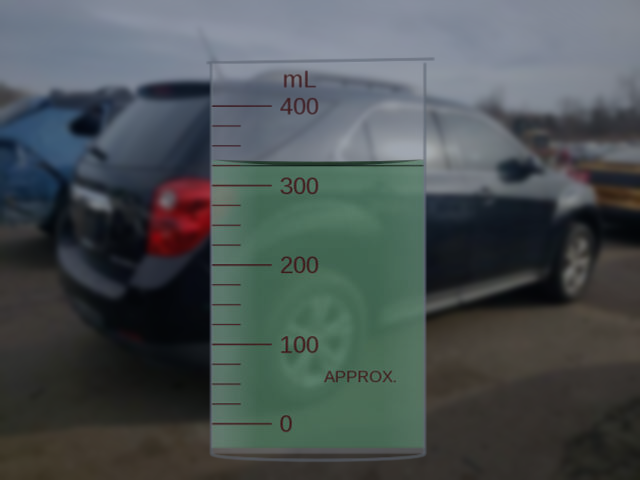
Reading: 325; mL
